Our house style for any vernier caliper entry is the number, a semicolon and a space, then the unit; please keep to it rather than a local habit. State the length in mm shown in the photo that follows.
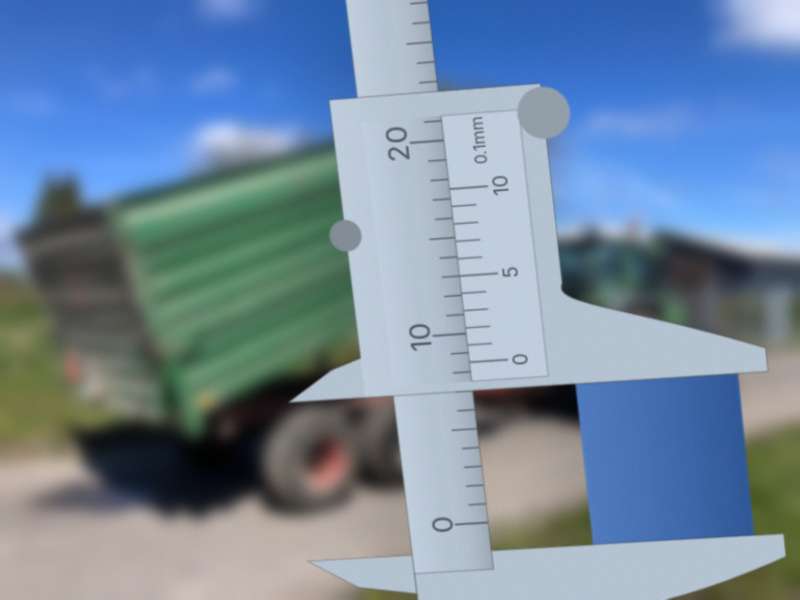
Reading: 8.5; mm
